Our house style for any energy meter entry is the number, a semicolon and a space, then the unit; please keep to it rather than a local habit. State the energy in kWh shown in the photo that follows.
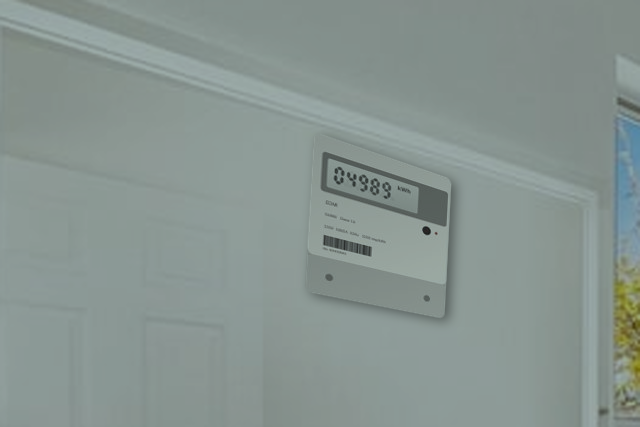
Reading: 4989; kWh
